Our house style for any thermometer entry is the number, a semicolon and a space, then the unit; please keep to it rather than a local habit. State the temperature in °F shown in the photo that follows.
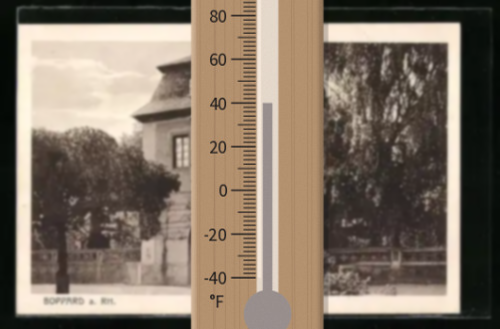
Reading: 40; °F
